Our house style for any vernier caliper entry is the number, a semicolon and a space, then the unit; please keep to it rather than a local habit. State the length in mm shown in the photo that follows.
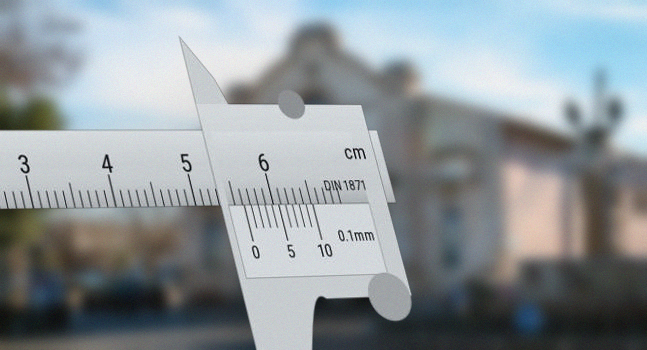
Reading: 56.2; mm
